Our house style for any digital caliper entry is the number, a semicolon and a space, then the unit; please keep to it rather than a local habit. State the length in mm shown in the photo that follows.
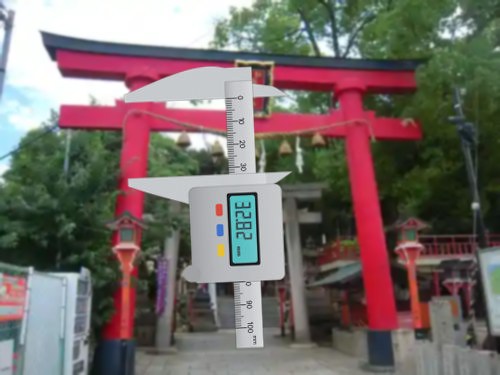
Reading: 32.82; mm
